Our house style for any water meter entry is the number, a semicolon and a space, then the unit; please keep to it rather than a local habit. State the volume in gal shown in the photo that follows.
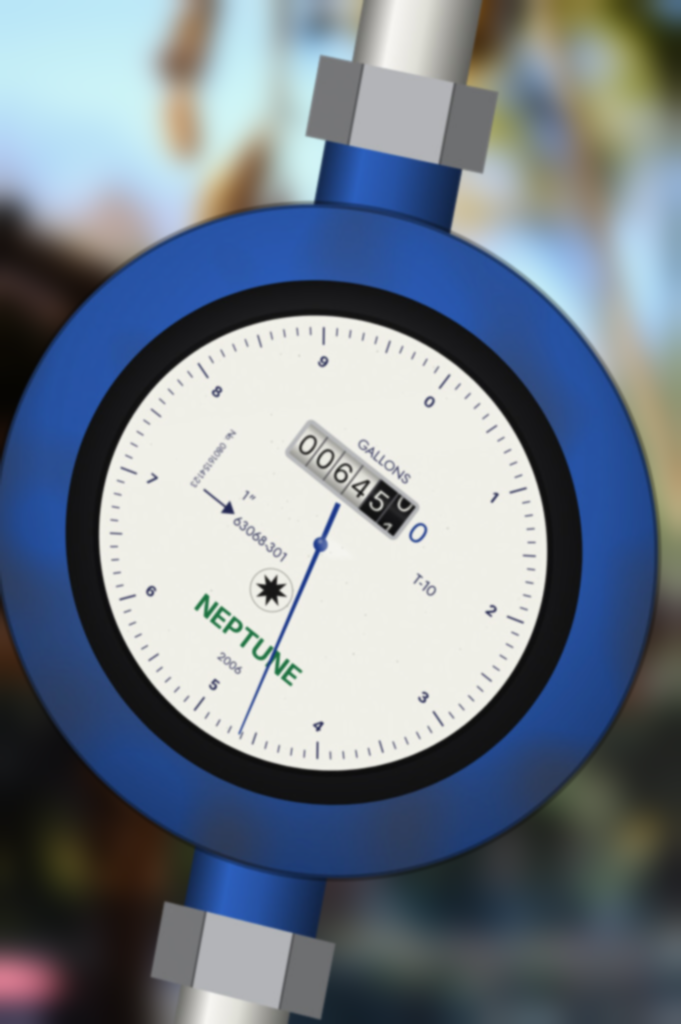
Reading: 64504.6; gal
